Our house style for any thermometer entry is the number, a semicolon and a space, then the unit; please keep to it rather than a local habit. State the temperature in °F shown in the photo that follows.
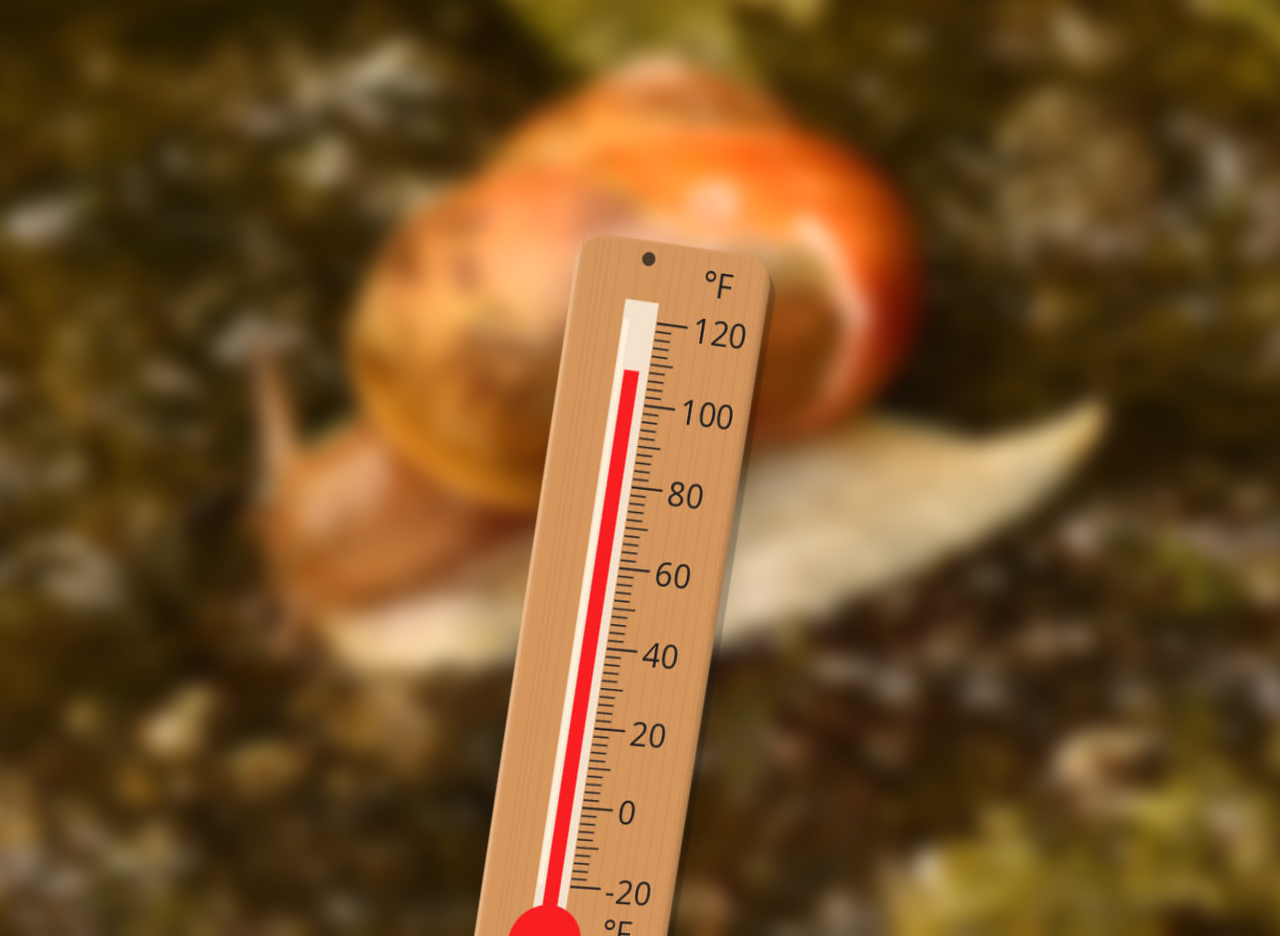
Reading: 108; °F
